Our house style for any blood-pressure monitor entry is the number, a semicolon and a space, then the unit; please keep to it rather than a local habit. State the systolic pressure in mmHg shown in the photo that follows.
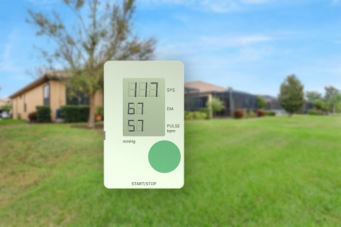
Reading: 117; mmHg
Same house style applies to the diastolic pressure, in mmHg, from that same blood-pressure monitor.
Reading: 67; mmHg
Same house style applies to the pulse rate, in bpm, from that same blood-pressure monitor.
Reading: 57; bpm
